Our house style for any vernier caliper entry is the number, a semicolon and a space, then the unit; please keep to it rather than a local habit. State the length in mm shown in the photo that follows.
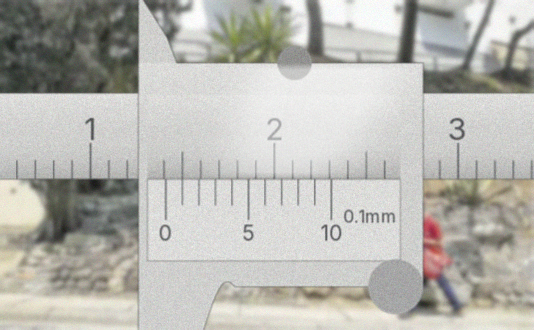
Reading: 14.1; mm
